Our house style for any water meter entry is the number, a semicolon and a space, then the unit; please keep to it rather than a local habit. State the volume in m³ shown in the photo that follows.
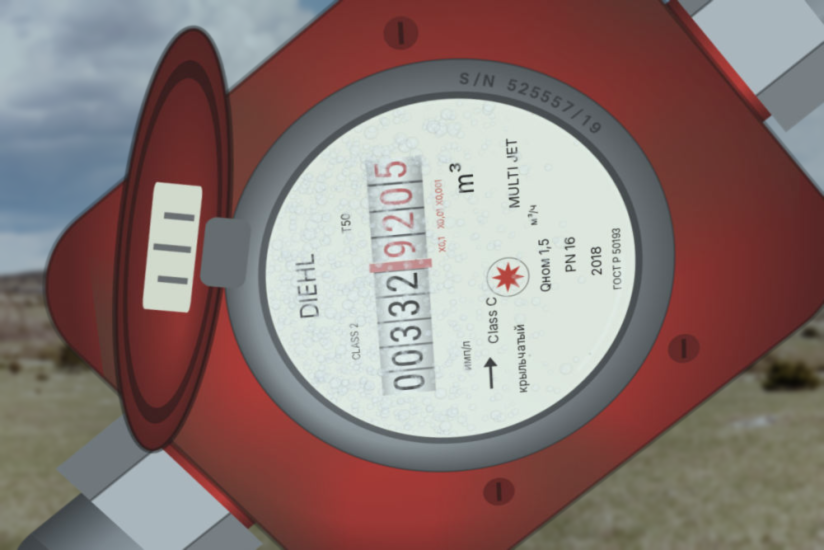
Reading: 332.9205; m³
